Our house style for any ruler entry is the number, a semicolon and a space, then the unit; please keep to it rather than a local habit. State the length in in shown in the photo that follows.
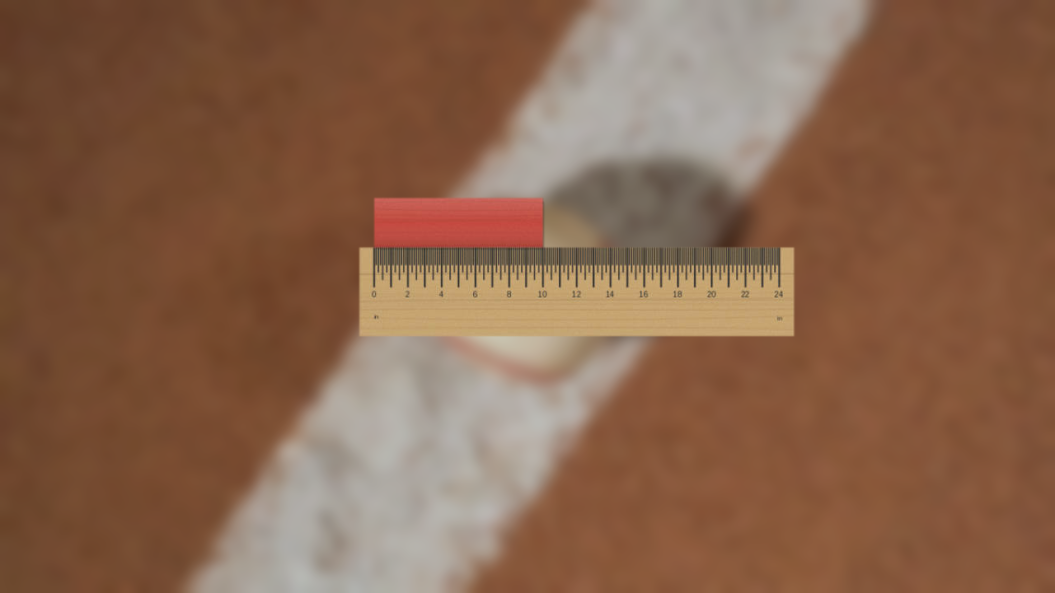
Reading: 10; in
